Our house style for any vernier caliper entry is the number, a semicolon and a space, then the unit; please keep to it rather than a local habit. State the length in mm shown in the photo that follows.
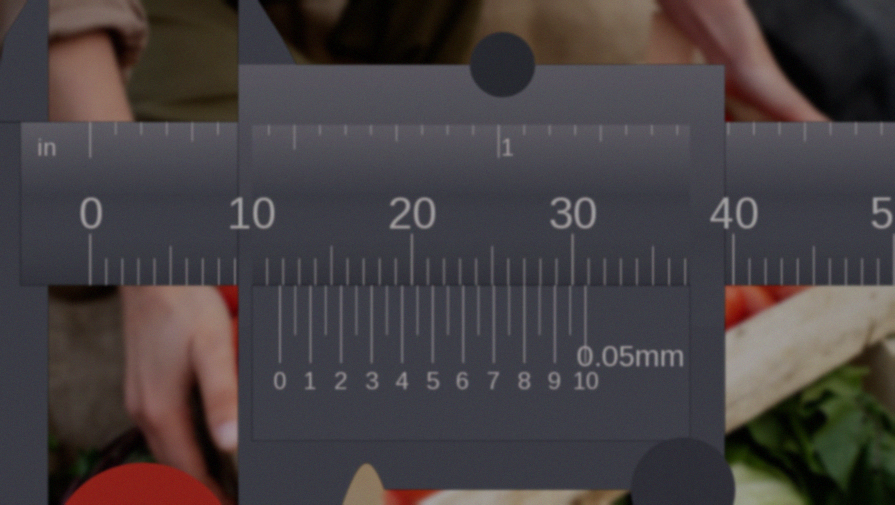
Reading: 11.8; mm
